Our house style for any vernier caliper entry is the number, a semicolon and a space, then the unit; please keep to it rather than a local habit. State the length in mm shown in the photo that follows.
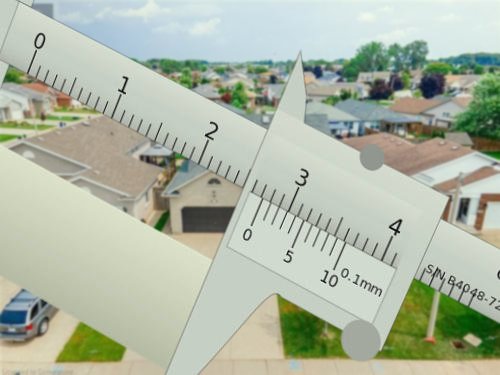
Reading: 27.2; mm
